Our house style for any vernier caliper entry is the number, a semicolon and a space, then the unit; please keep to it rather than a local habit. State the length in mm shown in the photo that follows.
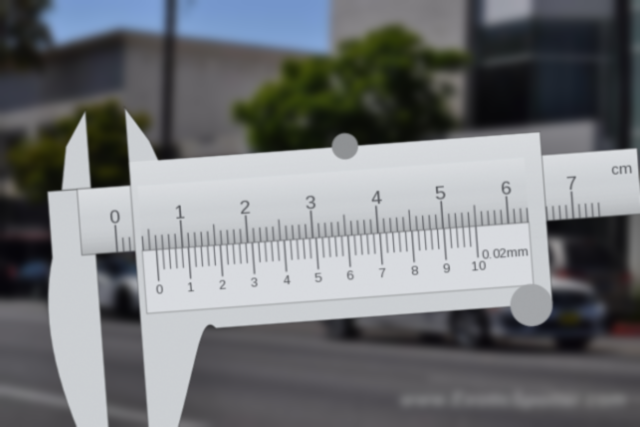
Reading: 6.0; mm
